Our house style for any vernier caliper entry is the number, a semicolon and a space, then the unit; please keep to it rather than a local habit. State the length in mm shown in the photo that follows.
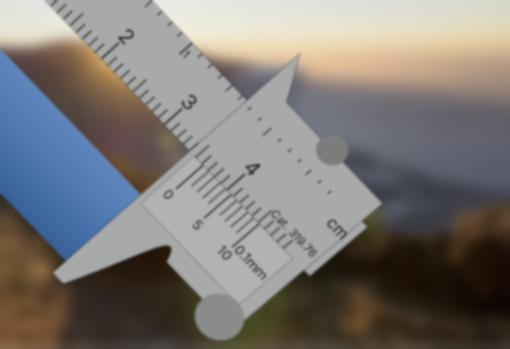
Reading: 36.2; mm
